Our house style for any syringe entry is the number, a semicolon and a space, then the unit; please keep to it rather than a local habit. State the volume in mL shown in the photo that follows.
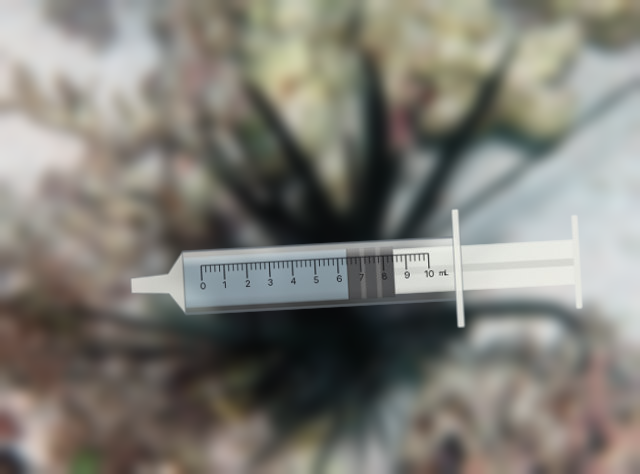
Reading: 6.4; mL
